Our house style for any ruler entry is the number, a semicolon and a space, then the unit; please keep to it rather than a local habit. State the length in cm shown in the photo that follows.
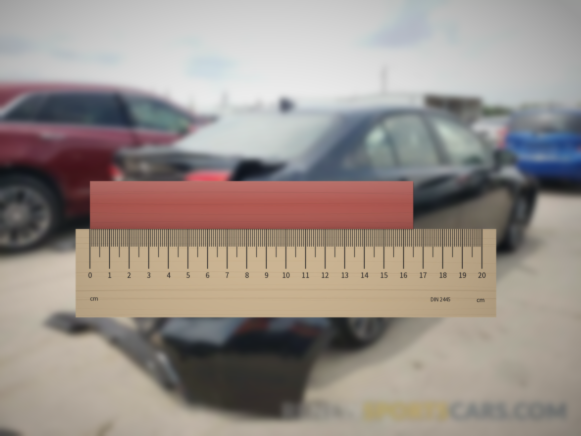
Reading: 16.5; cm
